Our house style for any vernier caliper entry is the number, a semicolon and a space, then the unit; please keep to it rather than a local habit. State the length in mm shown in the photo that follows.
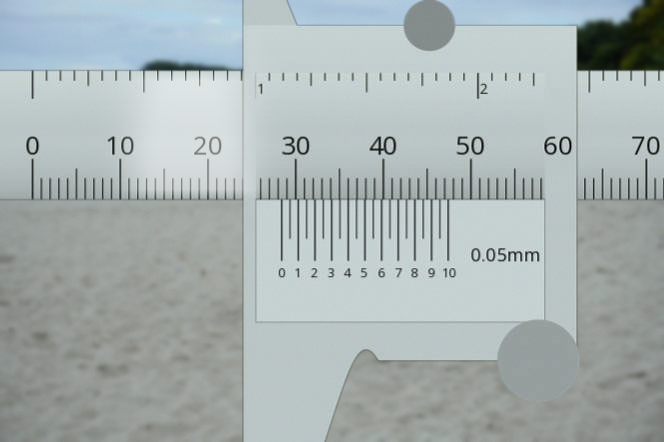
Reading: 28.4; mm
